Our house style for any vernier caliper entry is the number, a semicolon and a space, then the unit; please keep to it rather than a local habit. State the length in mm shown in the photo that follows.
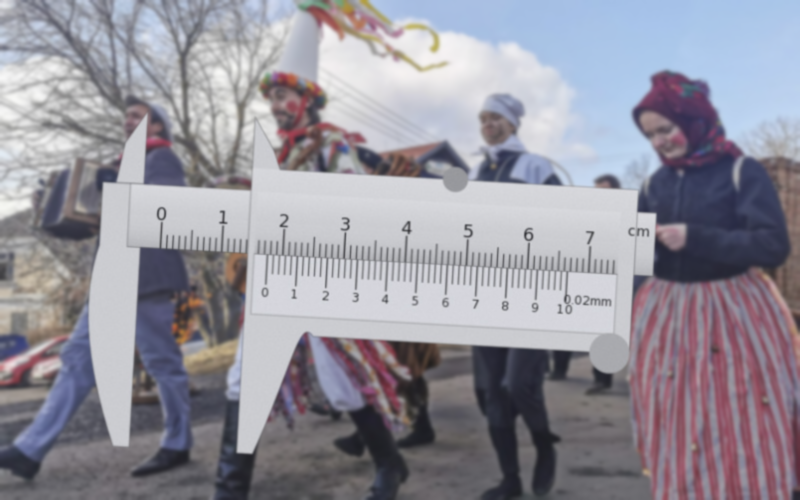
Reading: 17.5; mm
